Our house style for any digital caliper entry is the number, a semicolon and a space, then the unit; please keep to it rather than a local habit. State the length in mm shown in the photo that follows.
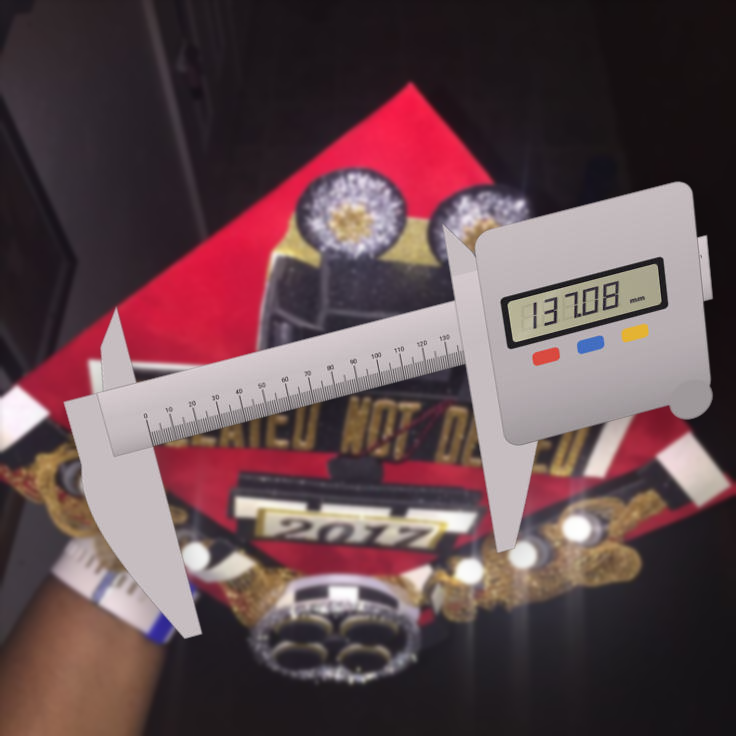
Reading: 137.08; mm
